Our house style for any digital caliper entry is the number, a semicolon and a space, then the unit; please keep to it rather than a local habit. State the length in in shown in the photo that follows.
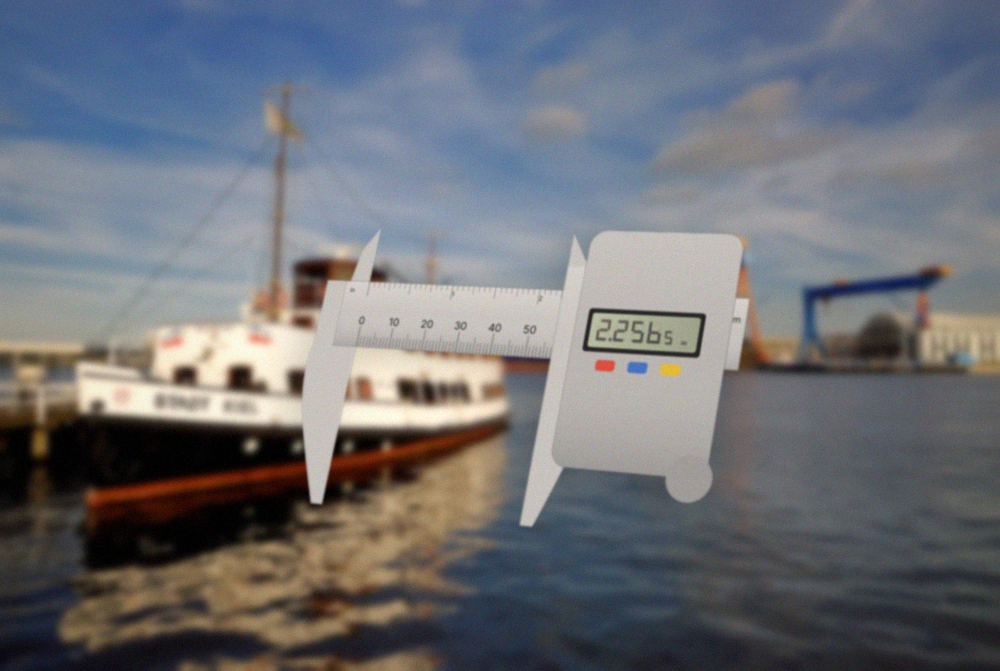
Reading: 2.2565; in
